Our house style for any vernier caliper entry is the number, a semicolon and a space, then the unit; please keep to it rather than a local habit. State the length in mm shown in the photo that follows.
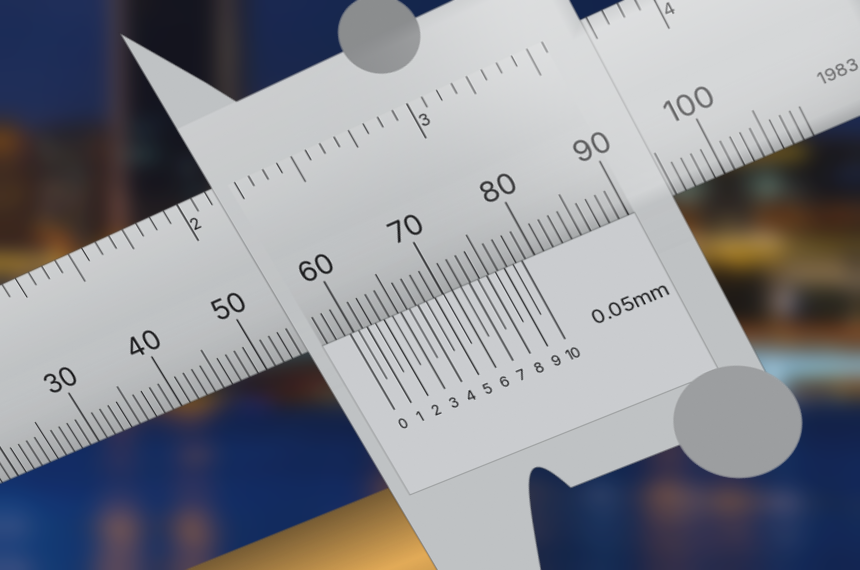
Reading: 59.6; mm
